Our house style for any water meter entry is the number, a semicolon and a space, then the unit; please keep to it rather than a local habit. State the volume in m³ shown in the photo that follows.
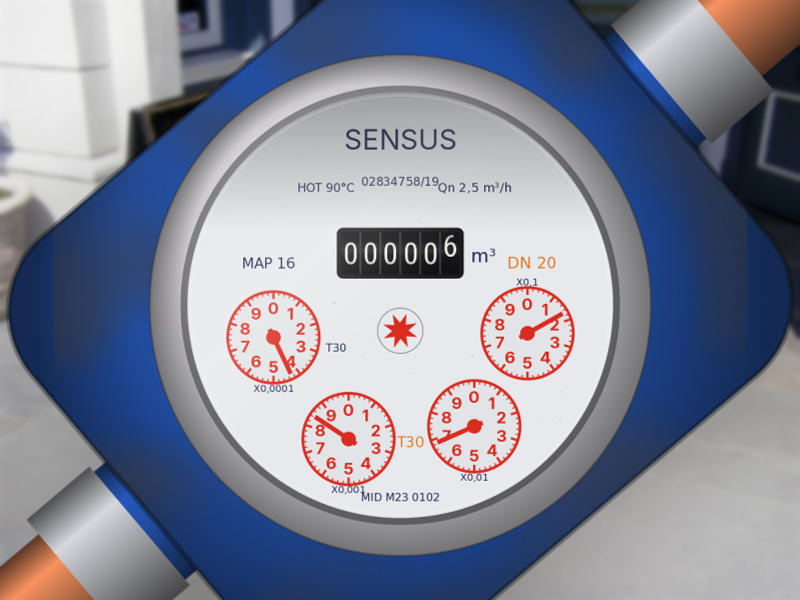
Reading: 6.1684; m³
